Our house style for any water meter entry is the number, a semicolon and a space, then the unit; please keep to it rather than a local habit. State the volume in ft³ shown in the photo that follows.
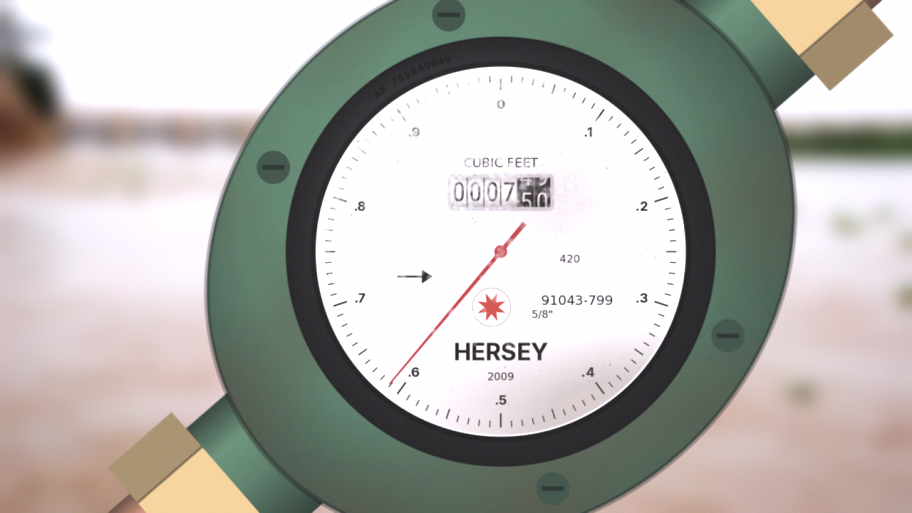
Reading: 749.61; ft³
